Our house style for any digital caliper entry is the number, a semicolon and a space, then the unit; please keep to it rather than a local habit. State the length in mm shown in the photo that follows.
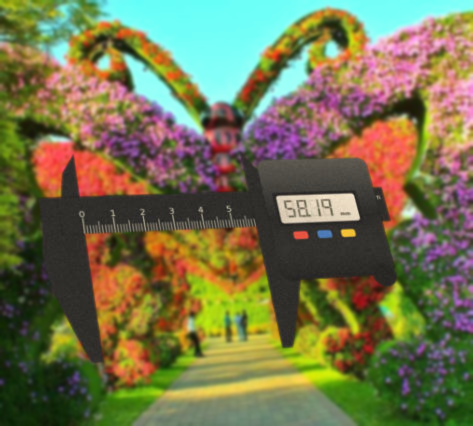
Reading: 58.19; mm
